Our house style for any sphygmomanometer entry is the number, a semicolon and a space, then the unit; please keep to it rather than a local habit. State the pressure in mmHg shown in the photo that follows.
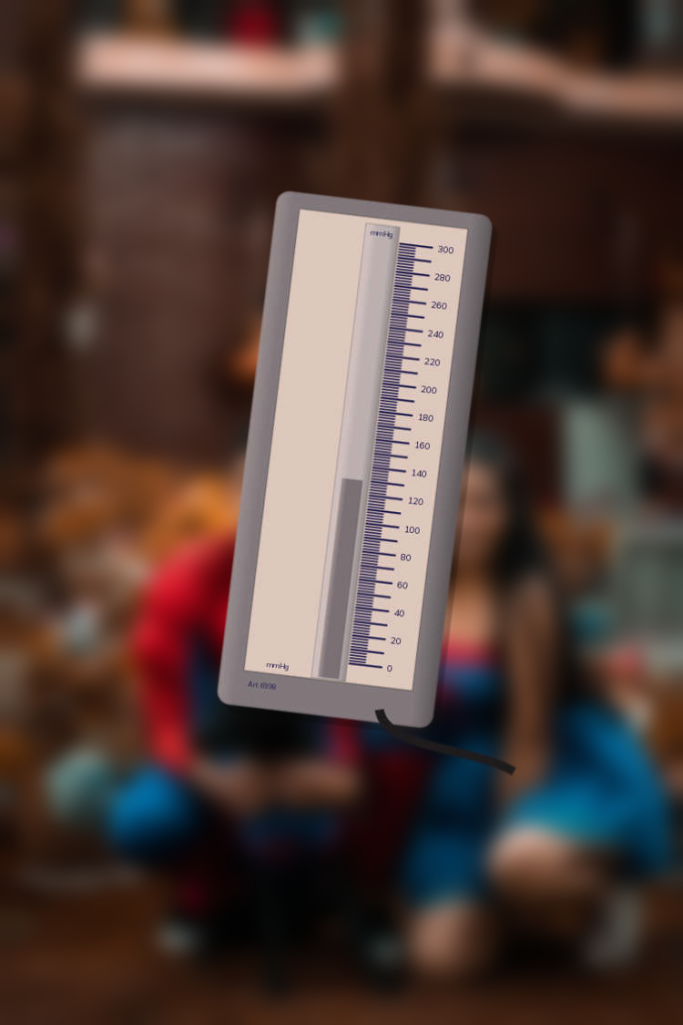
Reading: 130; mmHg
